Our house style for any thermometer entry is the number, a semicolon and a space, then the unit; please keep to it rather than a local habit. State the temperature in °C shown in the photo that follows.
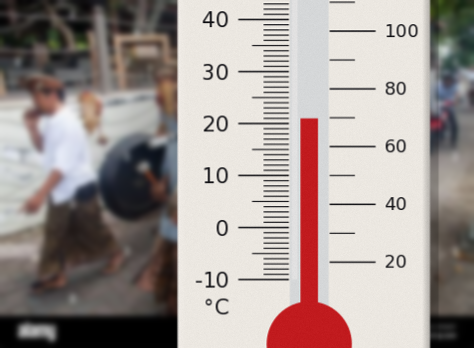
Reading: 21; °C
